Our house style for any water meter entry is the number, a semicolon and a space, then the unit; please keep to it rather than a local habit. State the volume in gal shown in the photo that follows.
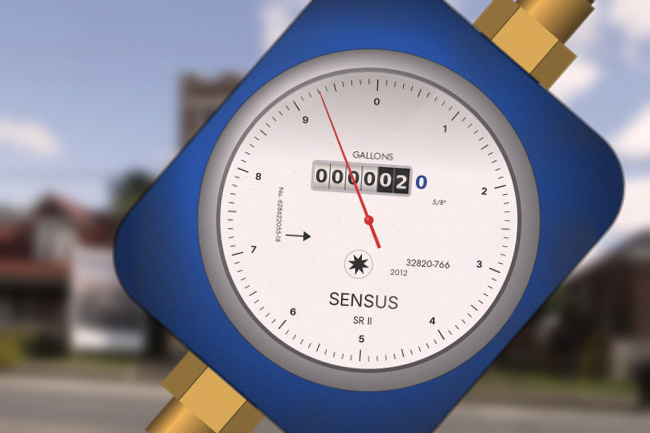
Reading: 19.3; gal
